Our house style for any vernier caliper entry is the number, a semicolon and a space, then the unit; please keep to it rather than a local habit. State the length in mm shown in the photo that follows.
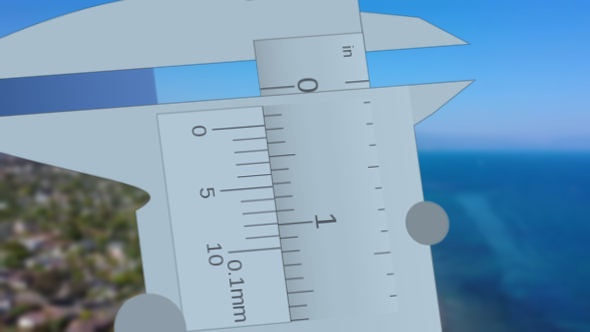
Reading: 2.7; mm
